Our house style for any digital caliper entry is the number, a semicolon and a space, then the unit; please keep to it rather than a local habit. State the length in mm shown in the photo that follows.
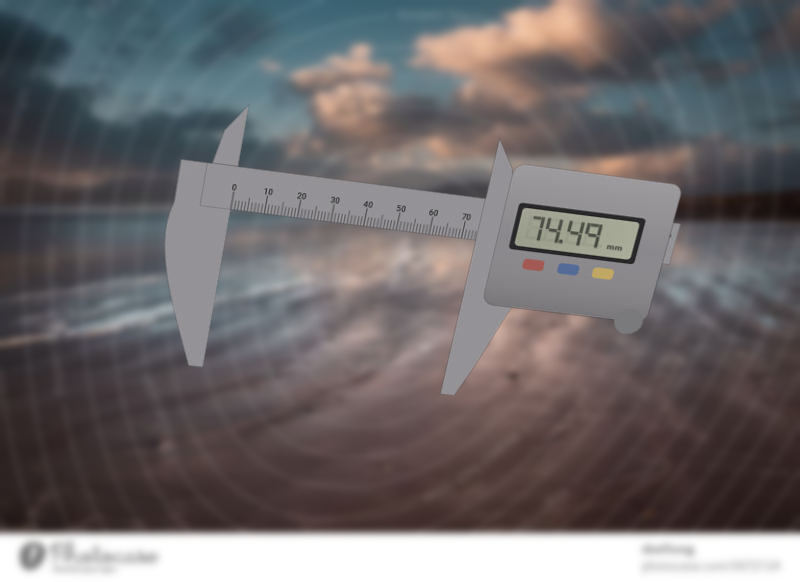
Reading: 74.49; mm
